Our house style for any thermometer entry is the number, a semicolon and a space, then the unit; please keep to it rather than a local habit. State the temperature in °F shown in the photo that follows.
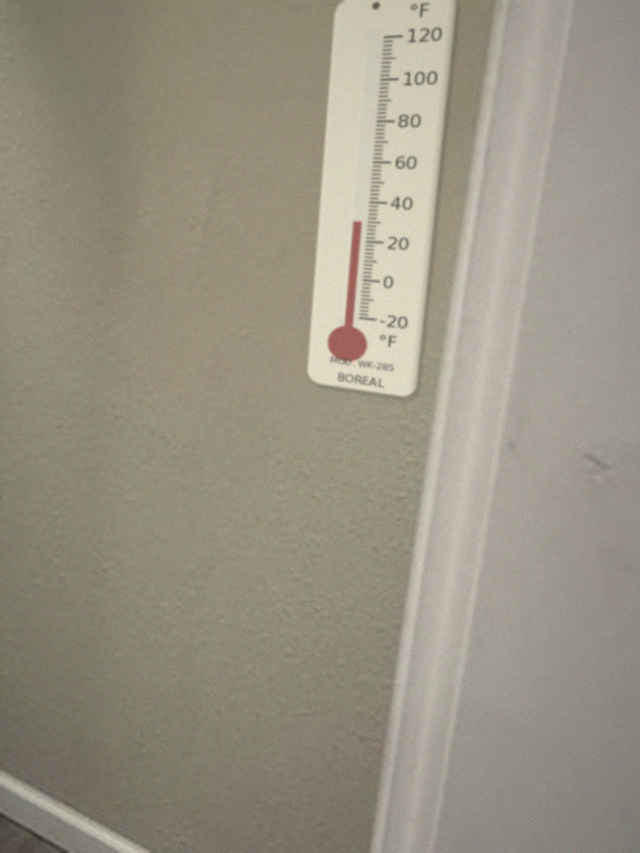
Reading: 30; °F
